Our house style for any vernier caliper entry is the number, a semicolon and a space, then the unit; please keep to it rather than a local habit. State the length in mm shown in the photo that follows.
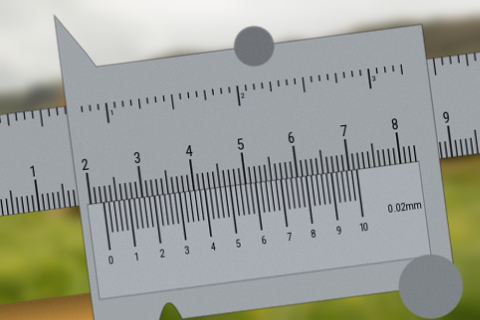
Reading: 22.5; mm
